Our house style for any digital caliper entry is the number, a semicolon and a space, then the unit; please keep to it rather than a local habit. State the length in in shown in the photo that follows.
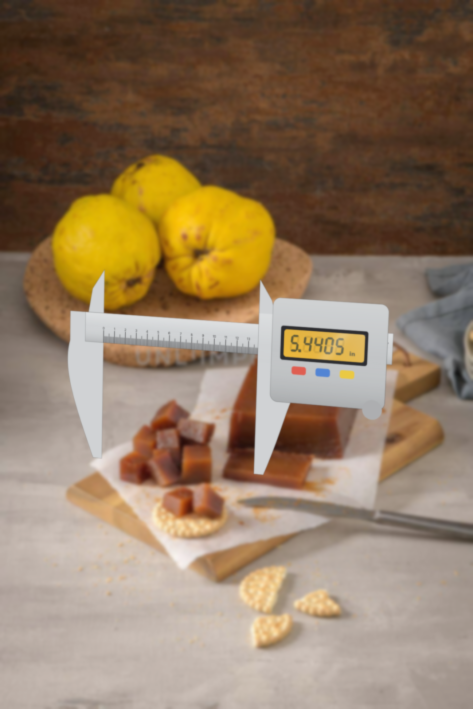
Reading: 5.4405; in
